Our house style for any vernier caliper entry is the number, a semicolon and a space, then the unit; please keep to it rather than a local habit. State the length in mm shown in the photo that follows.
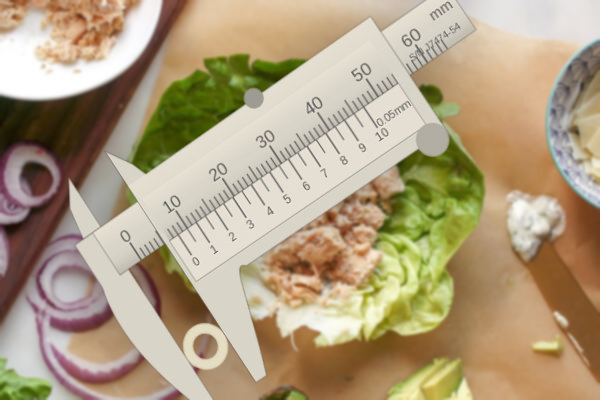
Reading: 8.0; mm
